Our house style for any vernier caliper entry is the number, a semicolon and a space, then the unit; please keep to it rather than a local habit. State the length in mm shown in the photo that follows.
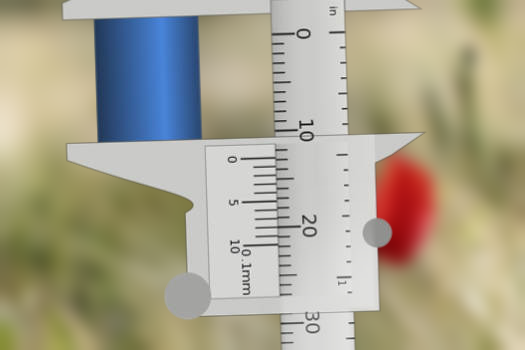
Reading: 12.8; mm
